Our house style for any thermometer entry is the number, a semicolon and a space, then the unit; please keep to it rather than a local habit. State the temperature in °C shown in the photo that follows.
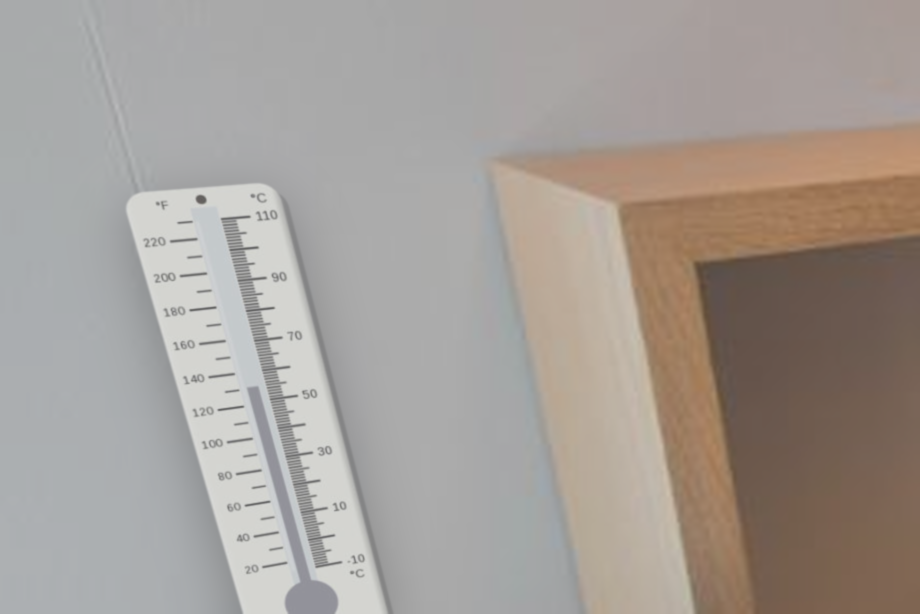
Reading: 55; °C
